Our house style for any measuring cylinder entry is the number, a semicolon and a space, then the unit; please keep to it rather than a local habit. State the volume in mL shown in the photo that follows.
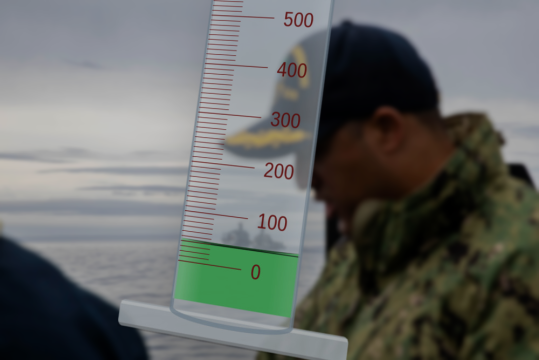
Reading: 40; mL
